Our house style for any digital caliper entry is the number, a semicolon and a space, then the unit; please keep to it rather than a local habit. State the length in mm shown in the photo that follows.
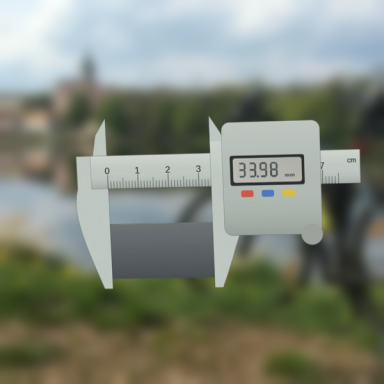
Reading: 33.98; mm
